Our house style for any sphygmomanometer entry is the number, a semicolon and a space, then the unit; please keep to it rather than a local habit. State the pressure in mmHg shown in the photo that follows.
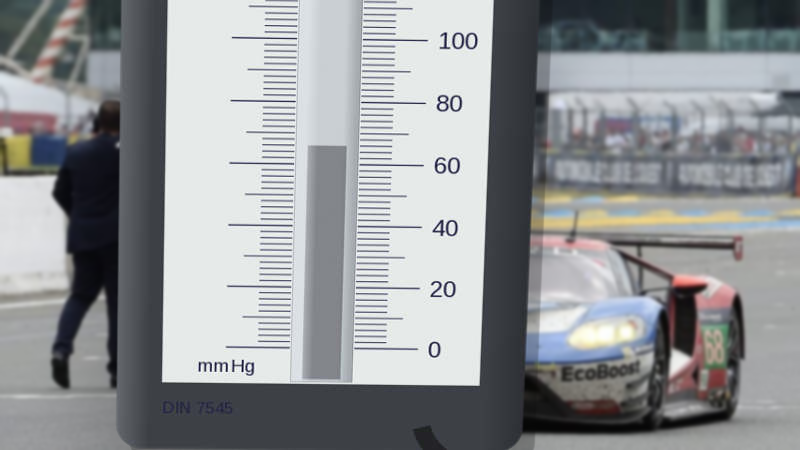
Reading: 66; mmHg
